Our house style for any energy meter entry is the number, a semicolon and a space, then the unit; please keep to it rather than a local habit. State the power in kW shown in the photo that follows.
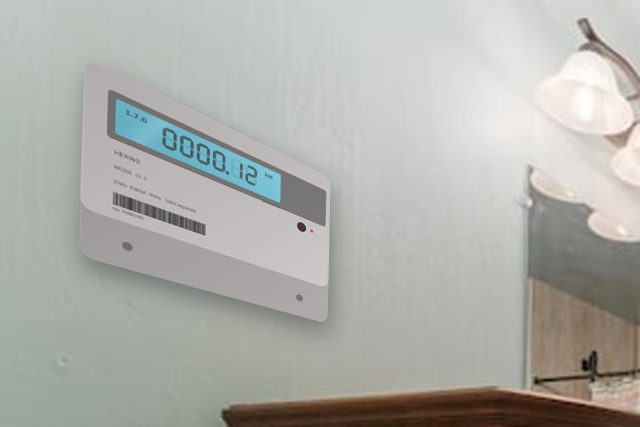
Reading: 0.12; kW
